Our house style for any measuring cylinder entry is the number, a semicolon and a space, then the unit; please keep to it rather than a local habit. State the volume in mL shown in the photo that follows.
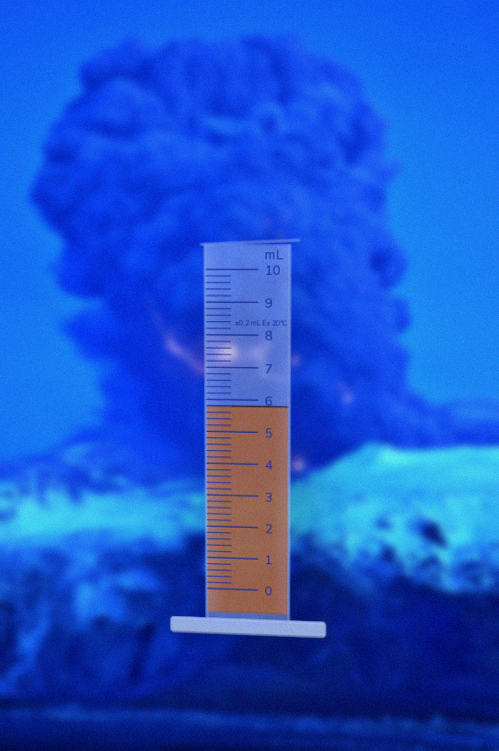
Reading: 5.8; mL
